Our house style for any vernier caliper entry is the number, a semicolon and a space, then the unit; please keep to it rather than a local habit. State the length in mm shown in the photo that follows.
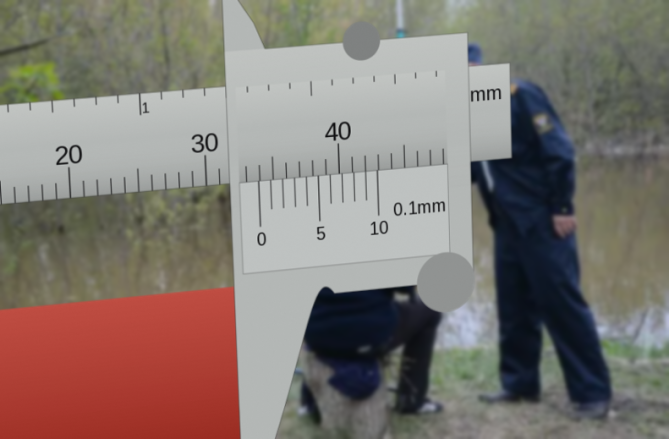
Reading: 33.9; mm
